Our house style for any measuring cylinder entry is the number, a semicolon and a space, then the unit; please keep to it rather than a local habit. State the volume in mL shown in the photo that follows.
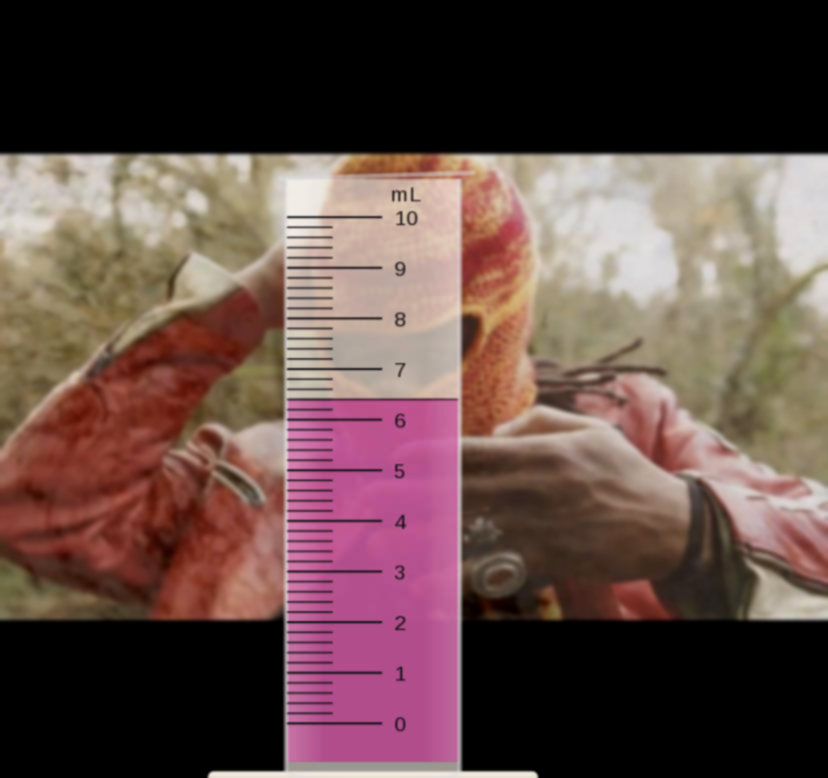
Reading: 6.4; mL
